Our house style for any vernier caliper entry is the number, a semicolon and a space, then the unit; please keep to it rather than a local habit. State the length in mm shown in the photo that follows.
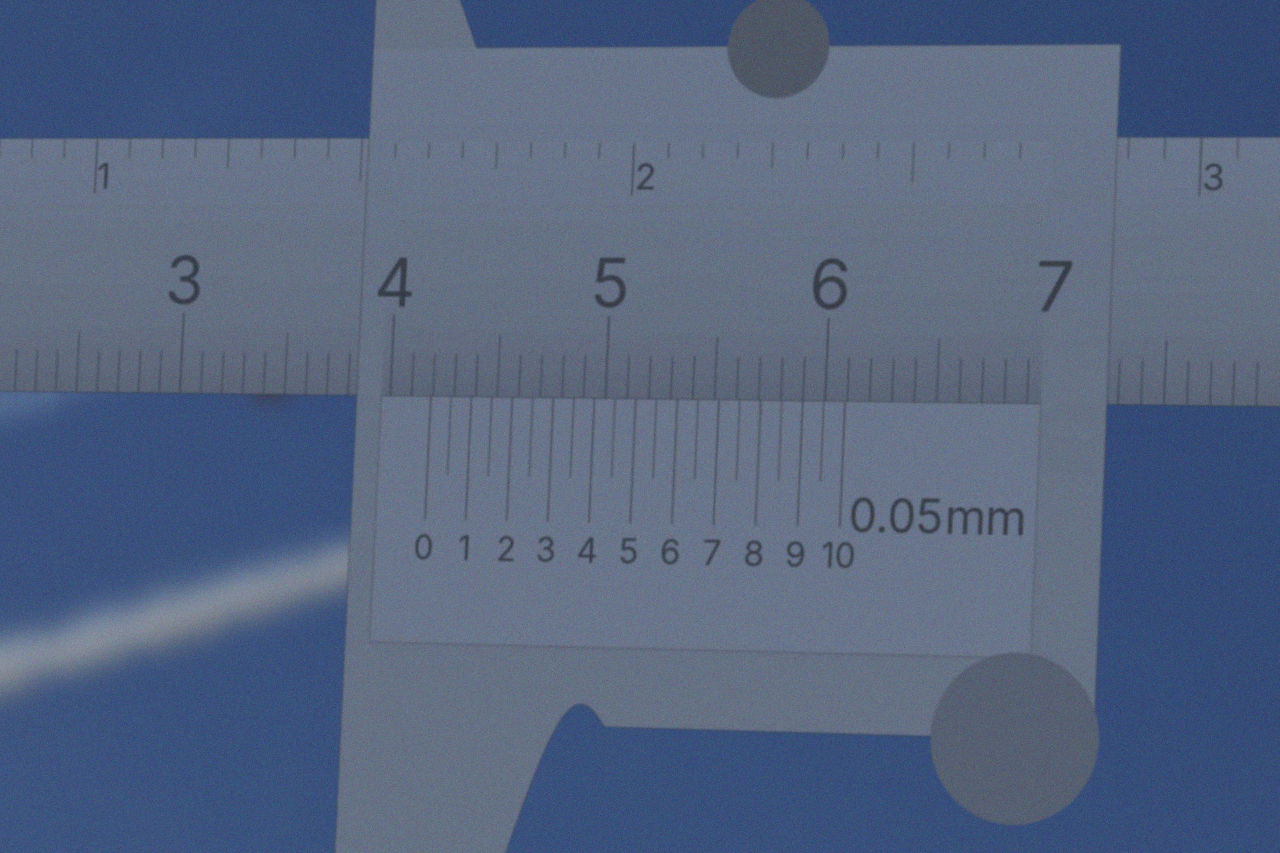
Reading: 41.9; mm
